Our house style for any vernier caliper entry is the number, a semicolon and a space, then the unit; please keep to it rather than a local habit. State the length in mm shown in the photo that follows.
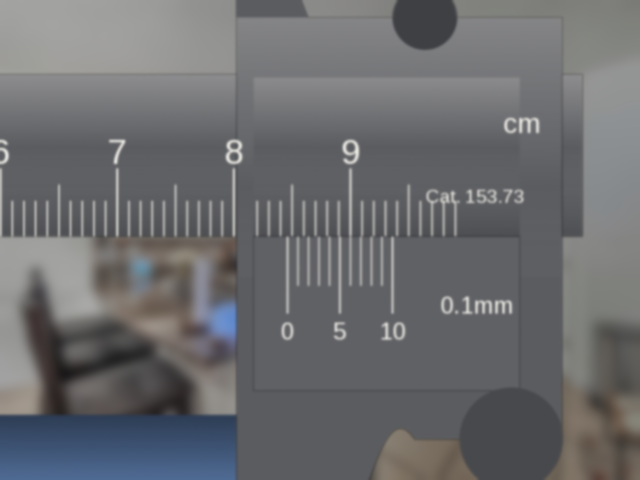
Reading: 84.6; mm
